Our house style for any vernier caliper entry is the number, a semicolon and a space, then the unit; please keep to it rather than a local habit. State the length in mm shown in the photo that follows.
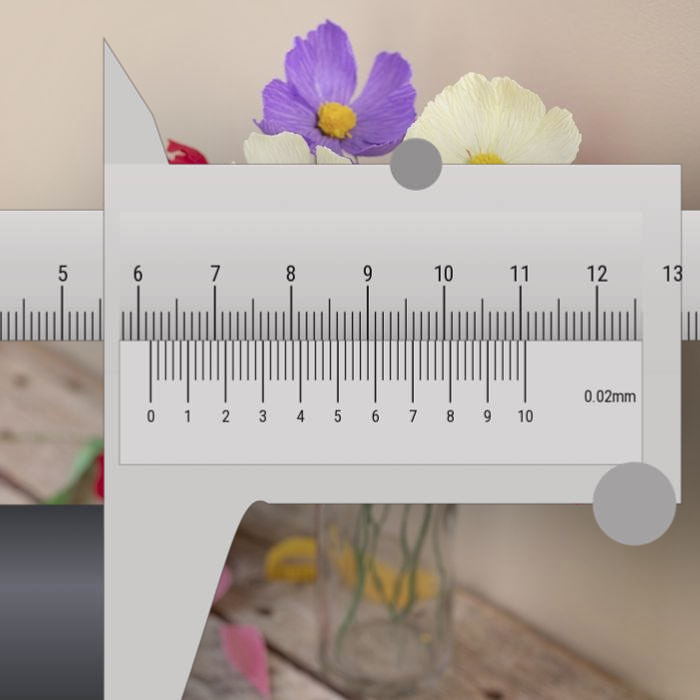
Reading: 61.6; mm
